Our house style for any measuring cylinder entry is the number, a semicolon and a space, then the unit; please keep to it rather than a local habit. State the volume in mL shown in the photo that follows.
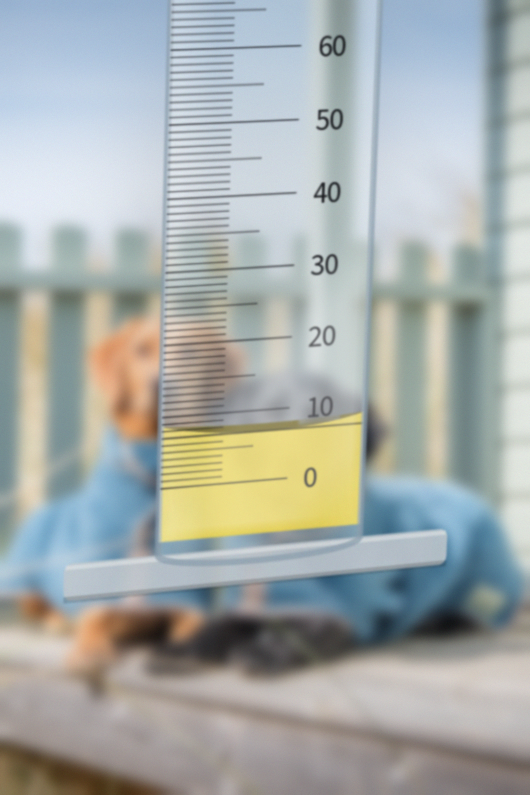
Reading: 7; mL
